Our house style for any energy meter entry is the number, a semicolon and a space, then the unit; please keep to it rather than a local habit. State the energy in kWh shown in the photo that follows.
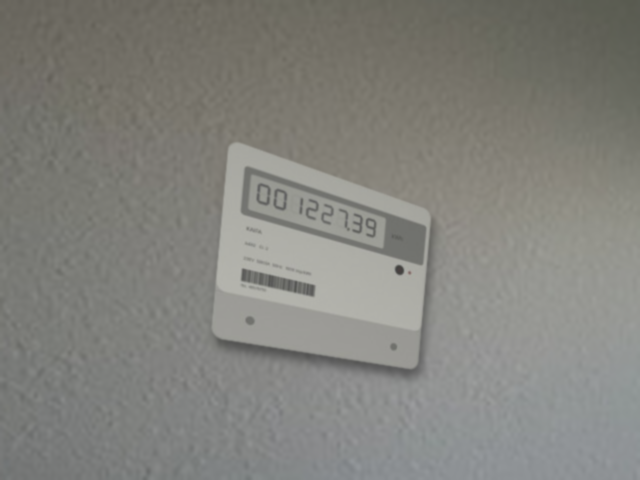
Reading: 1227.39; kWh
